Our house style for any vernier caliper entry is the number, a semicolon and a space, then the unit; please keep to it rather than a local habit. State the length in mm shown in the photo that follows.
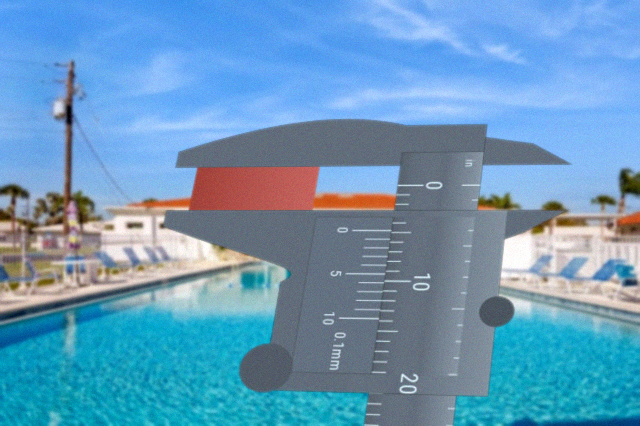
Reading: 4.8; mm
